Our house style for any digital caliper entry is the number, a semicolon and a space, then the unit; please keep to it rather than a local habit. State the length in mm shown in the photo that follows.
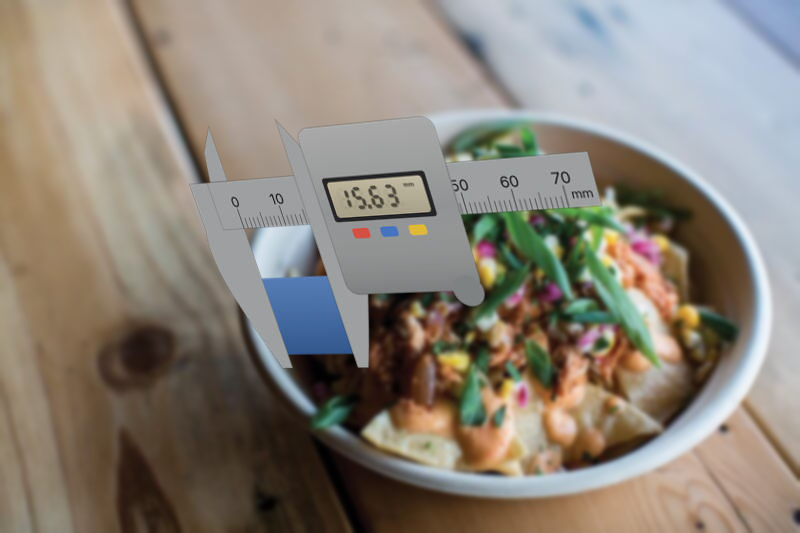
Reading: 15.63; mm
